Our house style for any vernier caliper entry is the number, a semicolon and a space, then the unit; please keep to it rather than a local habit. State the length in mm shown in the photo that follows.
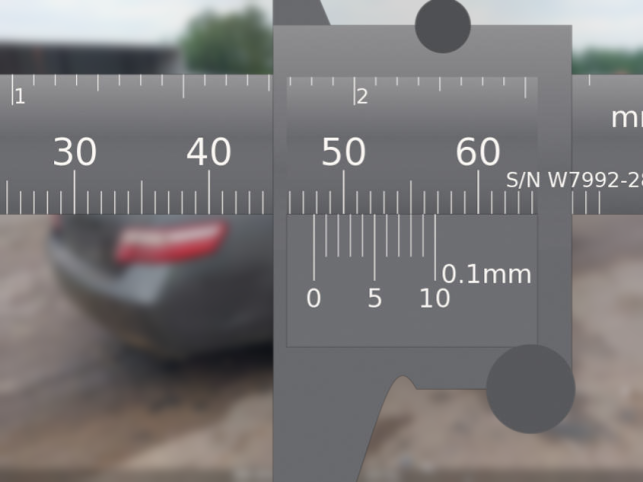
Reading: 47.8; mm
